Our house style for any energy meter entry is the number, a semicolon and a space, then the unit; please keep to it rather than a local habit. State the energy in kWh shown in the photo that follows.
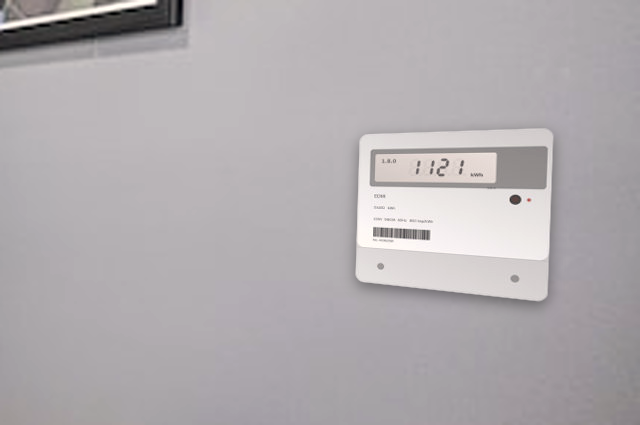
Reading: 1121; kWh
